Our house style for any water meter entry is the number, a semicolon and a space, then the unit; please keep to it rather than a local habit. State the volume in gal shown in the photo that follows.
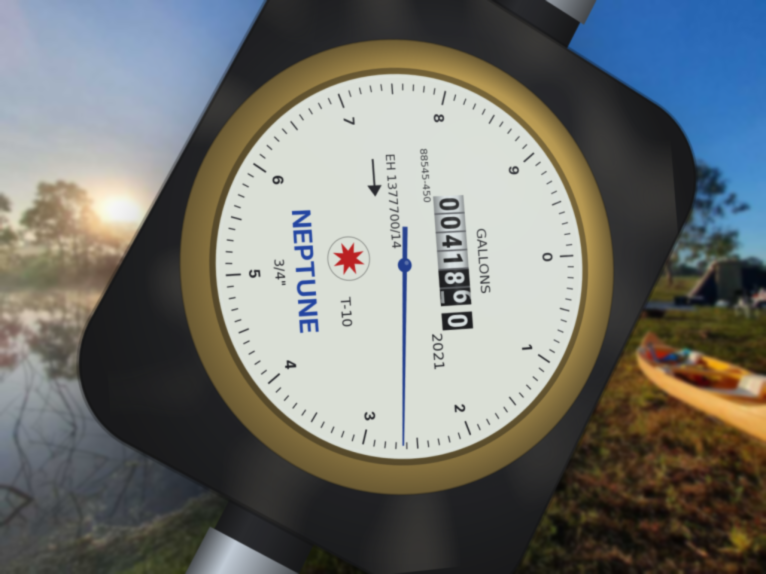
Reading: 41862.6; gal
